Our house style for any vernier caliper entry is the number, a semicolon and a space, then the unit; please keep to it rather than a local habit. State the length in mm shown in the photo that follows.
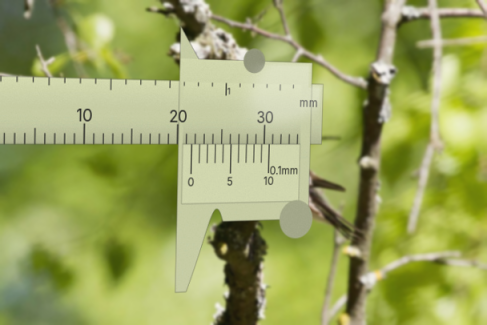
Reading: 21.6; mm
